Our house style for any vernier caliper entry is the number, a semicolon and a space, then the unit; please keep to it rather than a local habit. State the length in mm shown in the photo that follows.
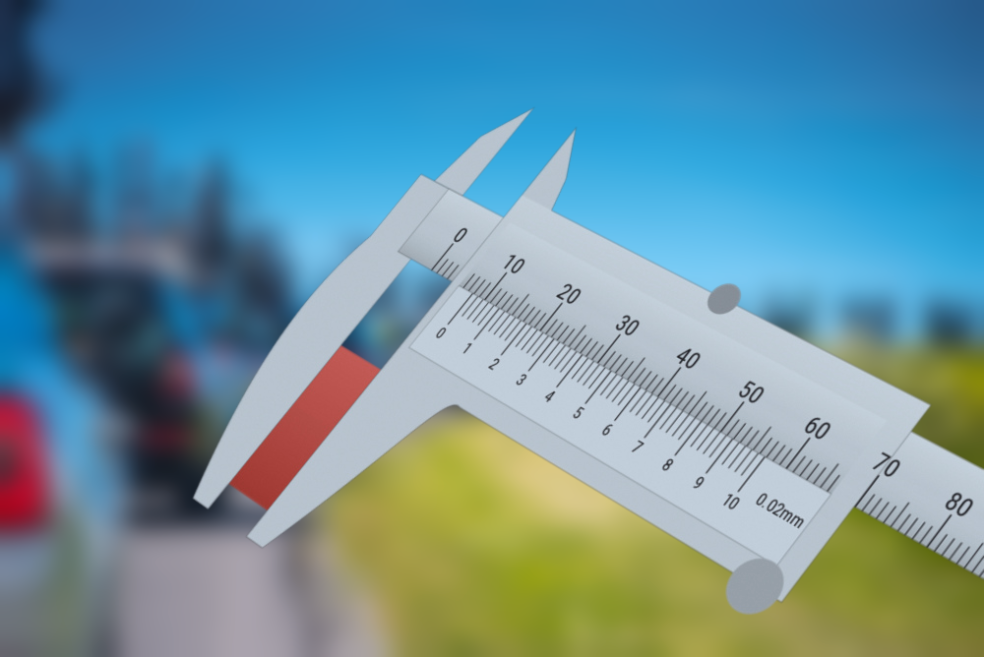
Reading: 7.8; mm
